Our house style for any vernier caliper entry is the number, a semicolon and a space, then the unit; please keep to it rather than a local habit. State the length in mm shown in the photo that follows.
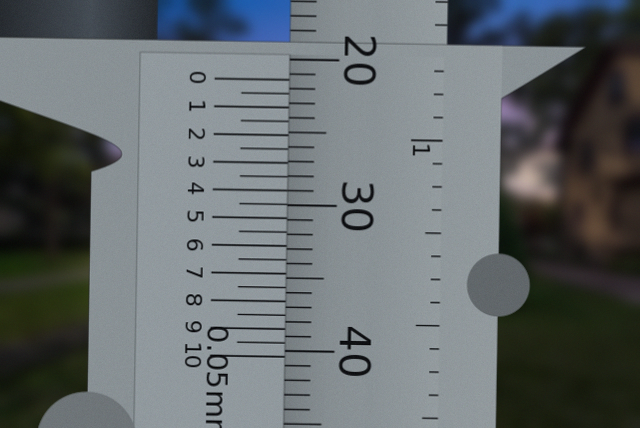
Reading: 21.4; mm
